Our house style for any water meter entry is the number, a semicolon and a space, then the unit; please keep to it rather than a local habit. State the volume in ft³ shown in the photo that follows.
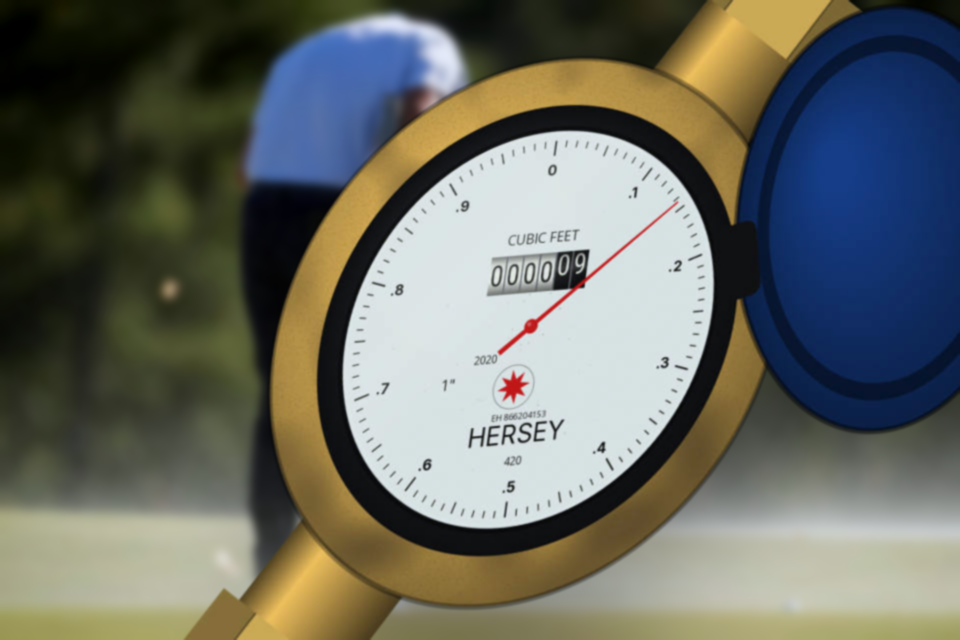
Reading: 9.14; ft³
